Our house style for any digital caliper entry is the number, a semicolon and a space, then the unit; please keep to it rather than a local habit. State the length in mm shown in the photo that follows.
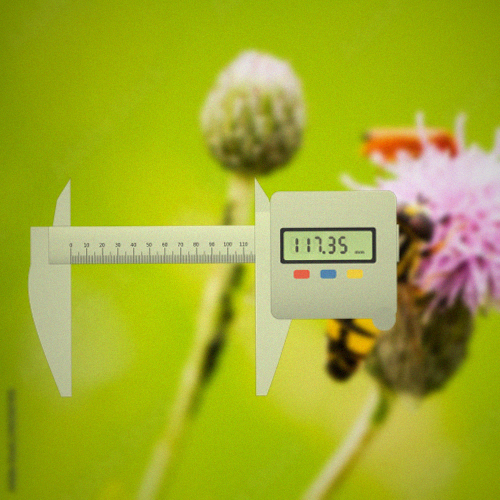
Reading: 117.35; mm
